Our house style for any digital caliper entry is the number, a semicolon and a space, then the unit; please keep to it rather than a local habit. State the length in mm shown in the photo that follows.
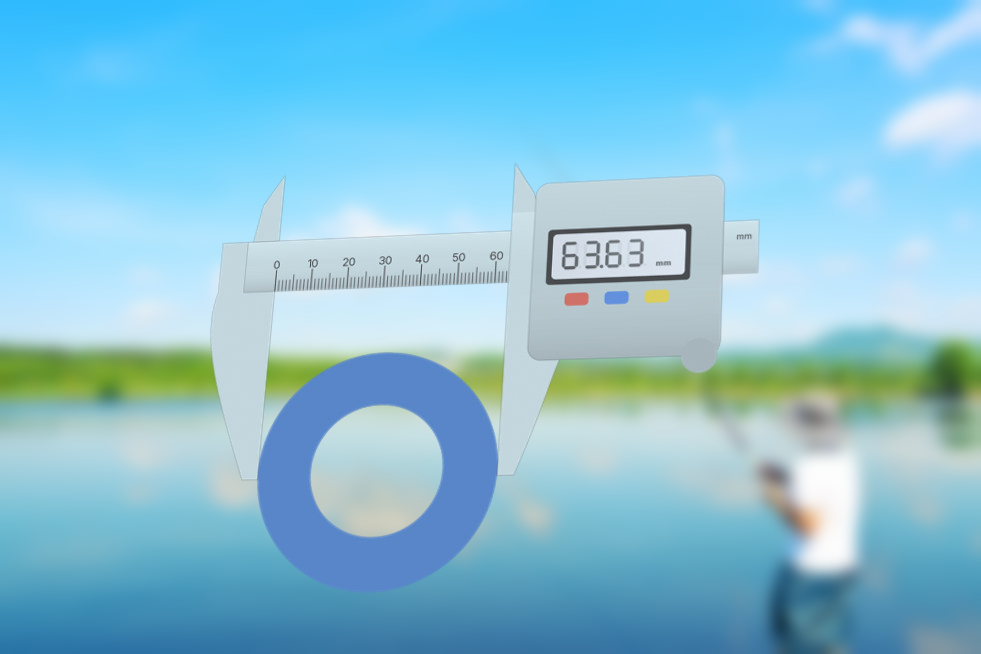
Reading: 63.63; mm
